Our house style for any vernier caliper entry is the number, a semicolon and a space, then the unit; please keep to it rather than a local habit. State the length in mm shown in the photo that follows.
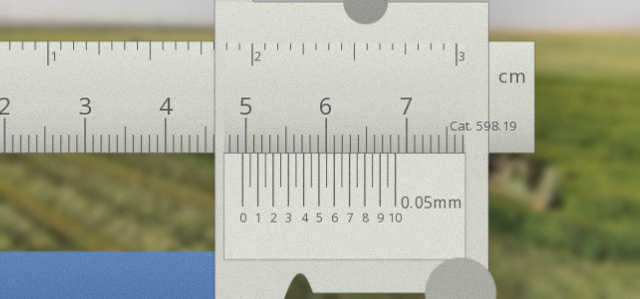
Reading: 49.6; mm
